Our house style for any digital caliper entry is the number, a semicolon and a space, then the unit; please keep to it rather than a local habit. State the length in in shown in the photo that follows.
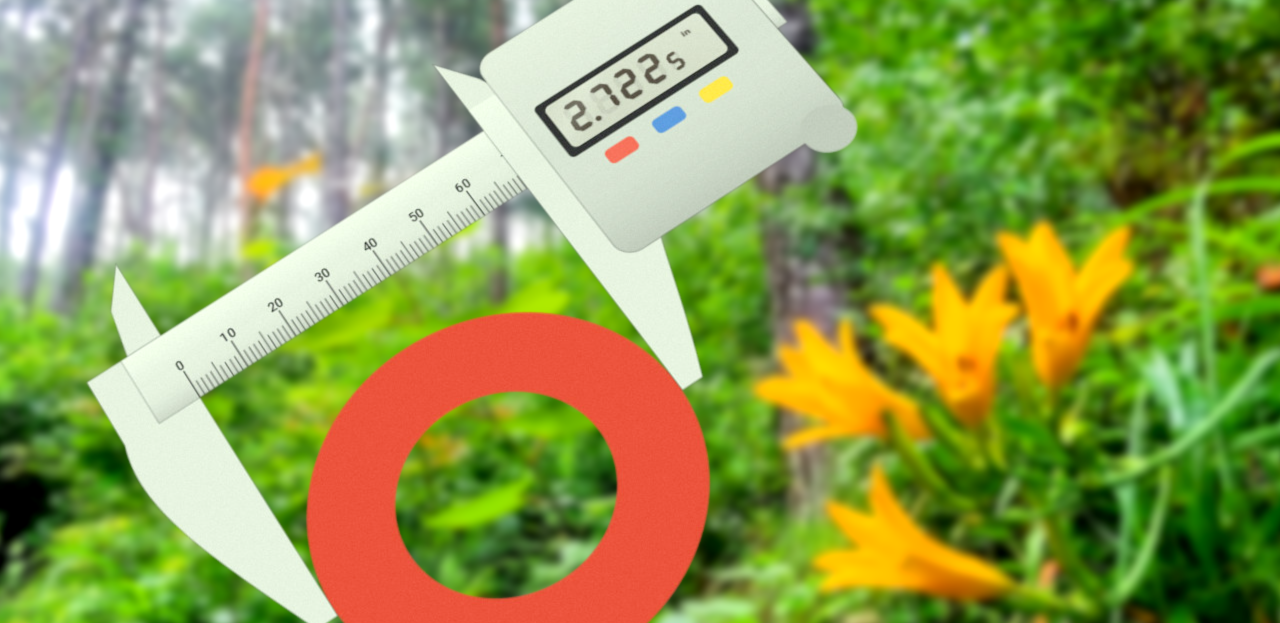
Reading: 2.7225; in
